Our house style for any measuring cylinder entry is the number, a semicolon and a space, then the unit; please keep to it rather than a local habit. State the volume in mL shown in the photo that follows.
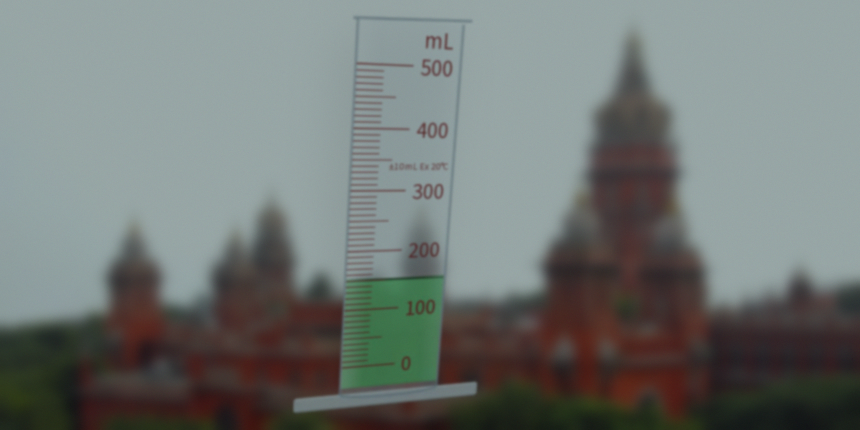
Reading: 150; mL
